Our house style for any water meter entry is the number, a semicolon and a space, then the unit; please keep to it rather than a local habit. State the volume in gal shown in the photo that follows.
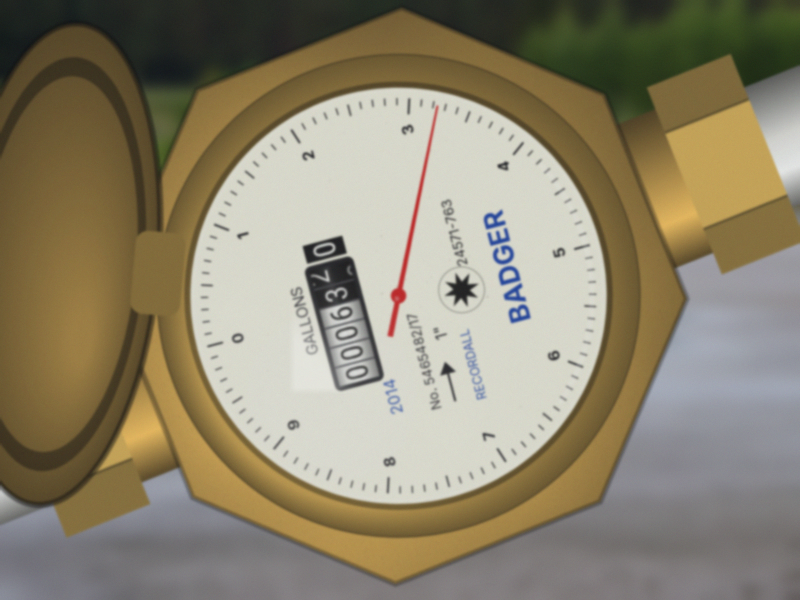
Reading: 6323.2; gal
